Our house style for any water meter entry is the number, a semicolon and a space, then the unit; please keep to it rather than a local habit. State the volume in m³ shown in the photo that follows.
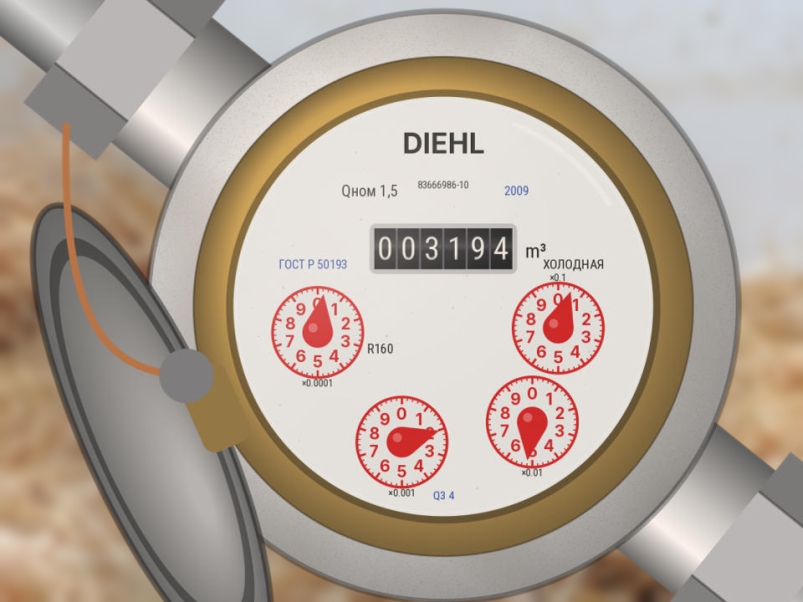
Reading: 3194.0520; m³
